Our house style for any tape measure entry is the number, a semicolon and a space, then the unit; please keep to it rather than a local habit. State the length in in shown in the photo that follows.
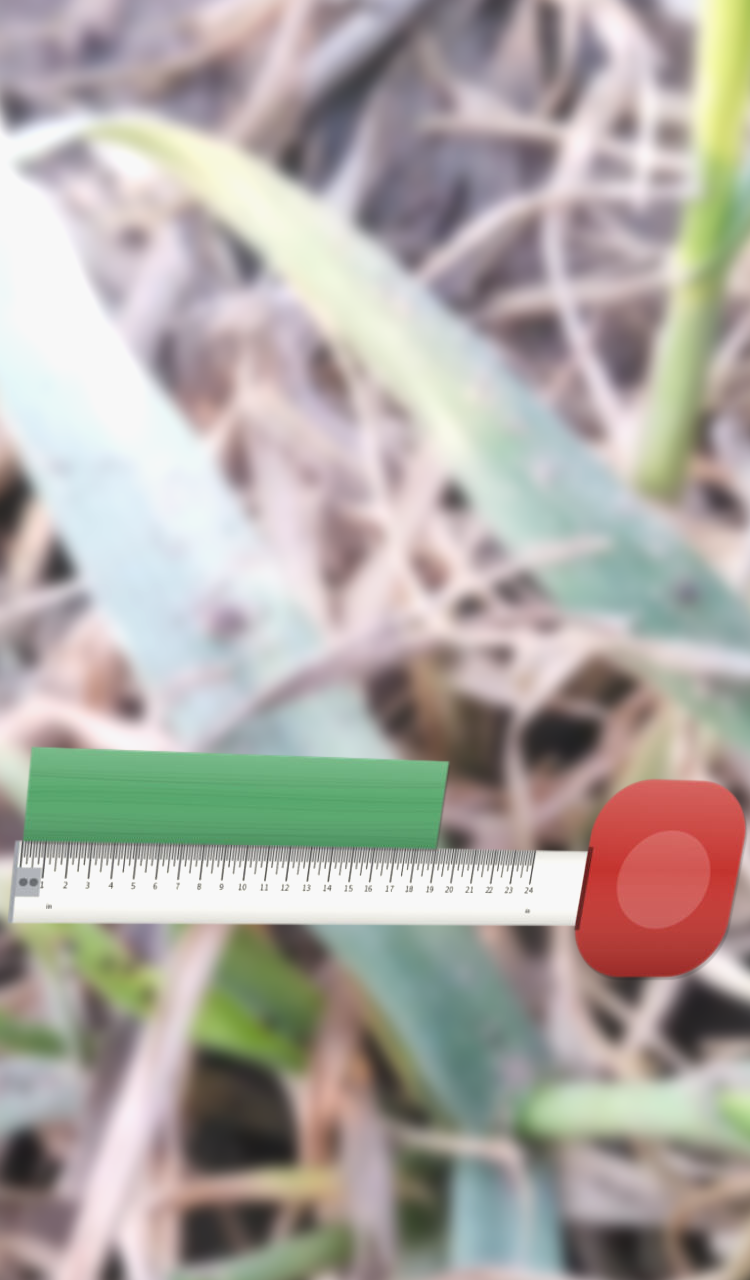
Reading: 19; in
